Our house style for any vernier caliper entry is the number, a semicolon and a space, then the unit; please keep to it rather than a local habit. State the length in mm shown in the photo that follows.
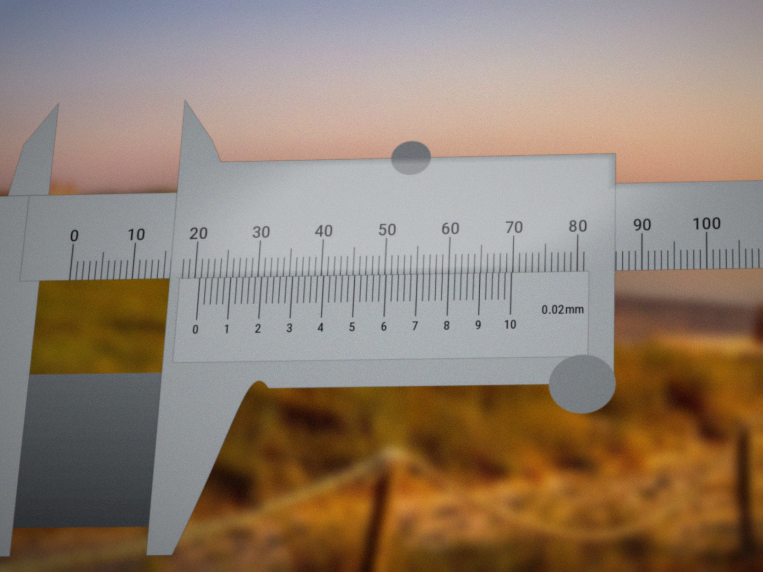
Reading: 20.8; mm
